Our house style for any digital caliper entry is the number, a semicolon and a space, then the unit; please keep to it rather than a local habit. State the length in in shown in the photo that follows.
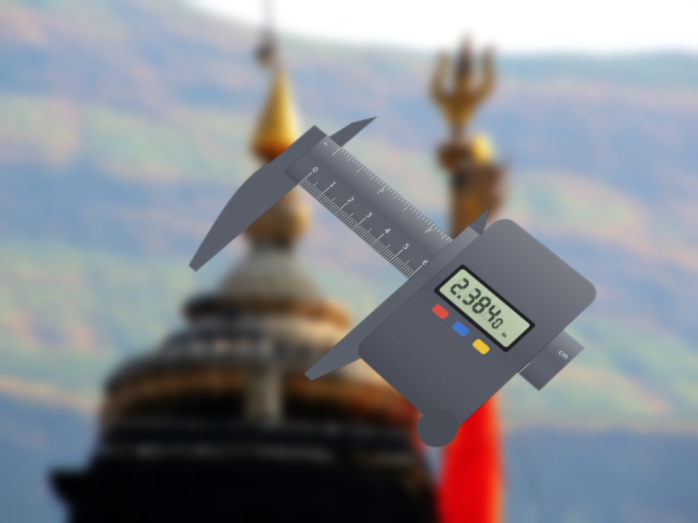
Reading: 2.3840; in
